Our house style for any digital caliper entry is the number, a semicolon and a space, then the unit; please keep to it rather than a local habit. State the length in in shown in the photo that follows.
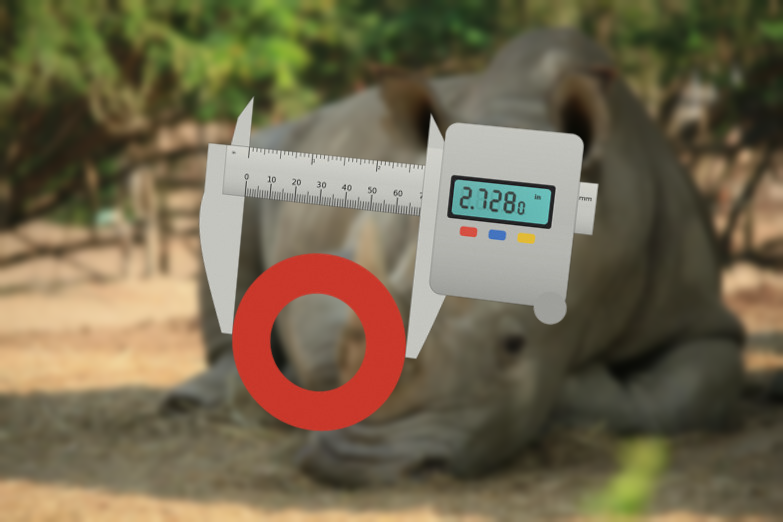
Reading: 2.7280; in
